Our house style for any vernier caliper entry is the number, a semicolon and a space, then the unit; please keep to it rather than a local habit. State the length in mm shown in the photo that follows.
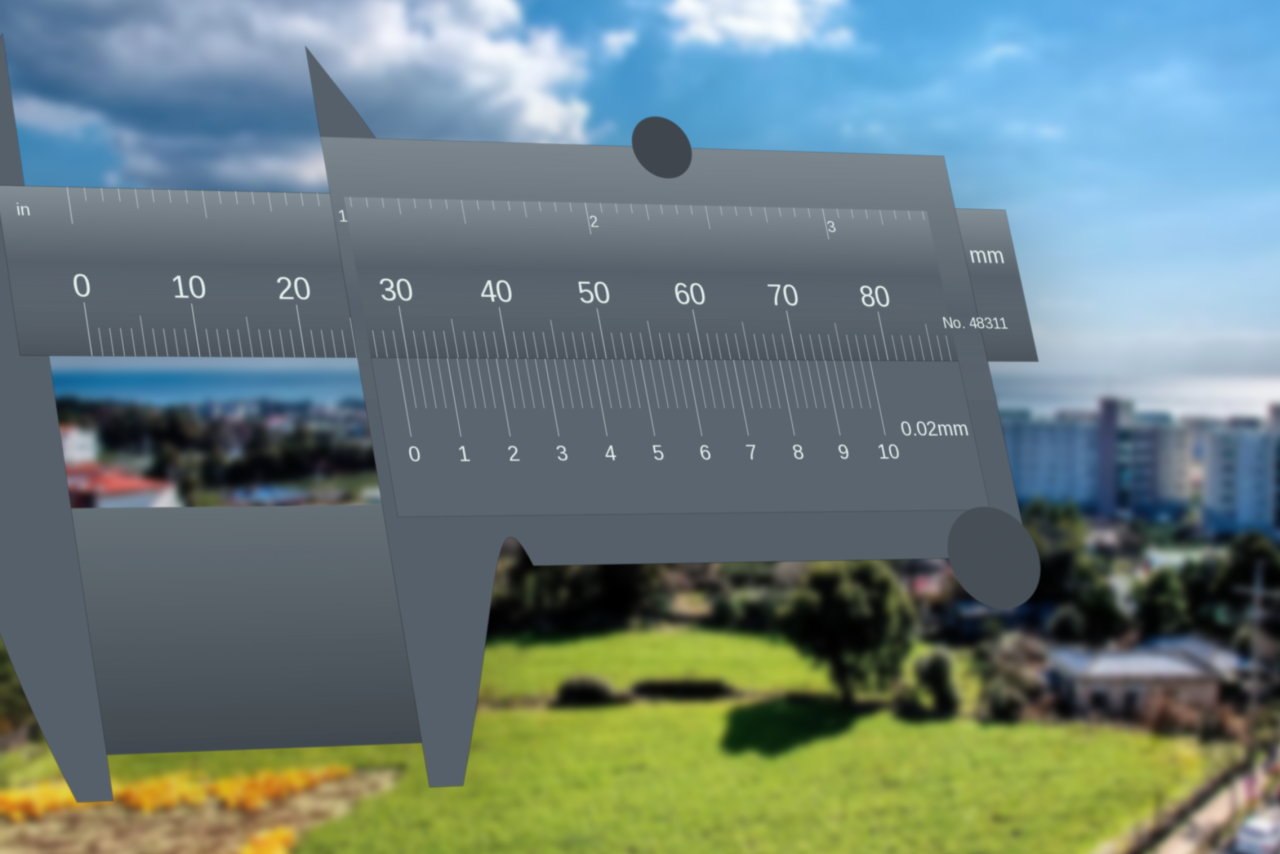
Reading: 29.0; mm
